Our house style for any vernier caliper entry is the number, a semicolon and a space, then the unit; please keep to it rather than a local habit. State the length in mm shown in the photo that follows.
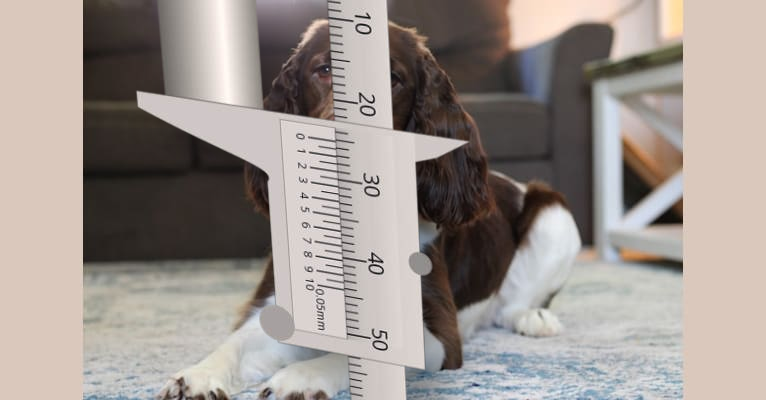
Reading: 25.2; mm
